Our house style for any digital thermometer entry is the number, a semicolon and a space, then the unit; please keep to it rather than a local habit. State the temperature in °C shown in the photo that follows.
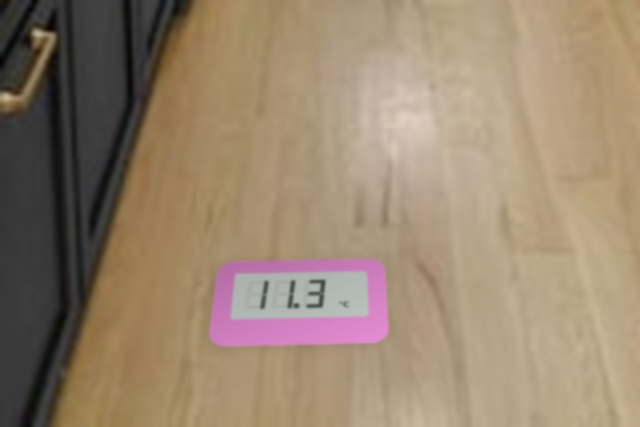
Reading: 11.3; °C
